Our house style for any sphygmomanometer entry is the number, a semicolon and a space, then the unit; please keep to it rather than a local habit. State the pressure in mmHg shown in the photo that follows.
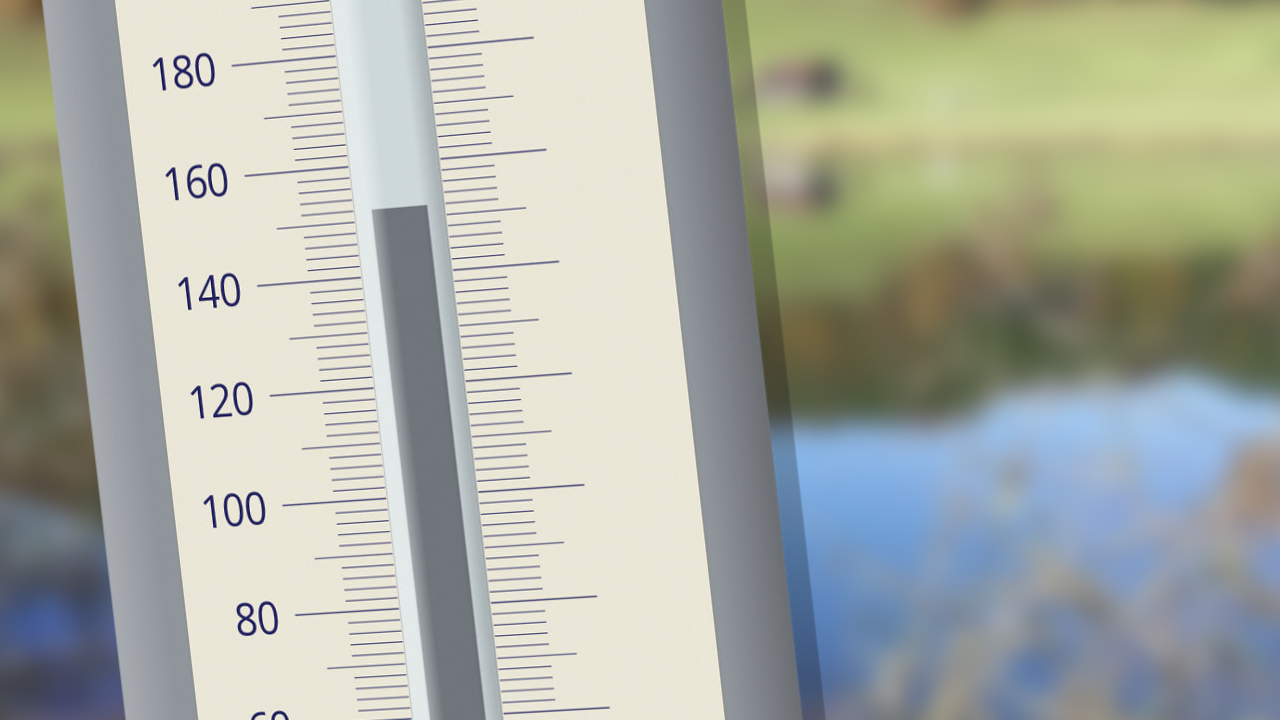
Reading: 152; mmHg
